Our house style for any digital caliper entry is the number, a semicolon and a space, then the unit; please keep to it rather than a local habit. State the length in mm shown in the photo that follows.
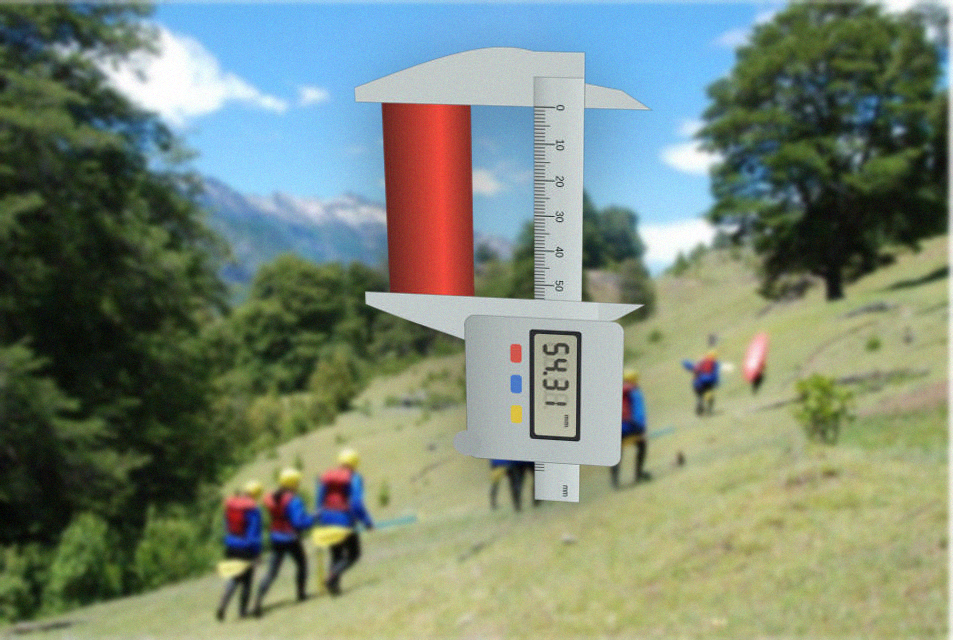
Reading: 54.31; mm
